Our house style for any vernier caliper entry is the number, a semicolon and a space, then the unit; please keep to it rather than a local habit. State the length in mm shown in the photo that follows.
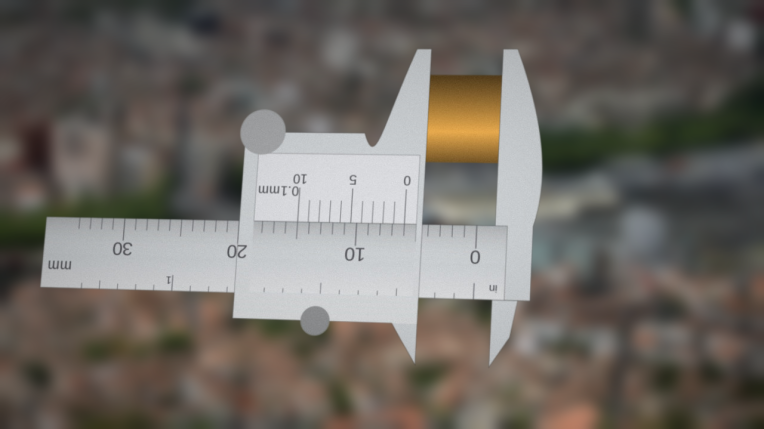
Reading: 6.0; mm
